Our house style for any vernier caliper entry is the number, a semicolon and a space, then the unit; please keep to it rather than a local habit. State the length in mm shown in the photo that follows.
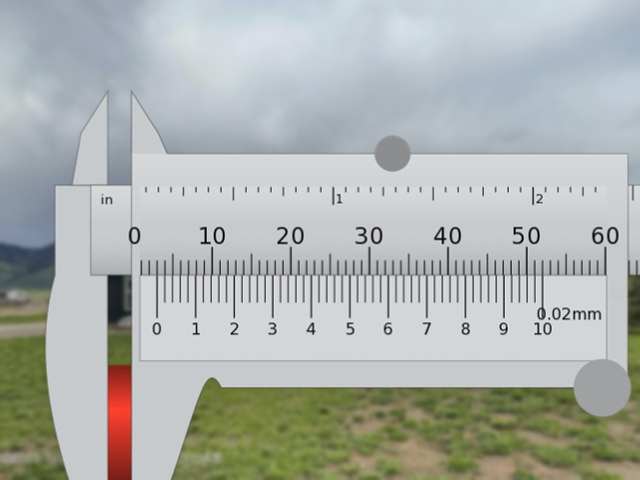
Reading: 3.0; mm
